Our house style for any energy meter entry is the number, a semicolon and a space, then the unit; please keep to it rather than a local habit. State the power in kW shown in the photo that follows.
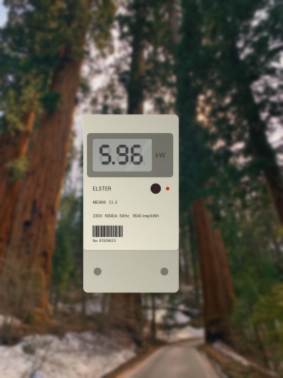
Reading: 5.96; kW
